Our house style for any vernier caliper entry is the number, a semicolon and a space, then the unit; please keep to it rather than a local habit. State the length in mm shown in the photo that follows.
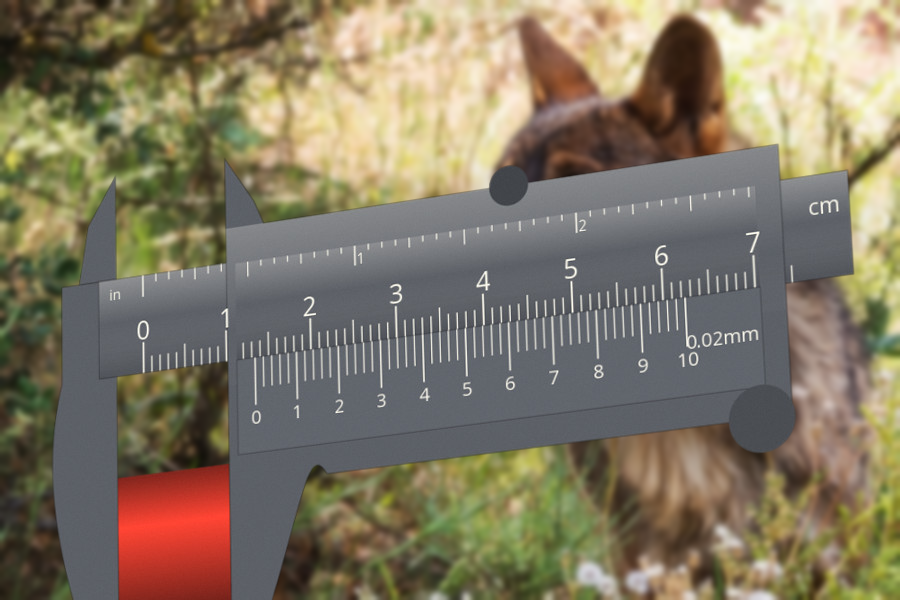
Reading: 13.4; mm
